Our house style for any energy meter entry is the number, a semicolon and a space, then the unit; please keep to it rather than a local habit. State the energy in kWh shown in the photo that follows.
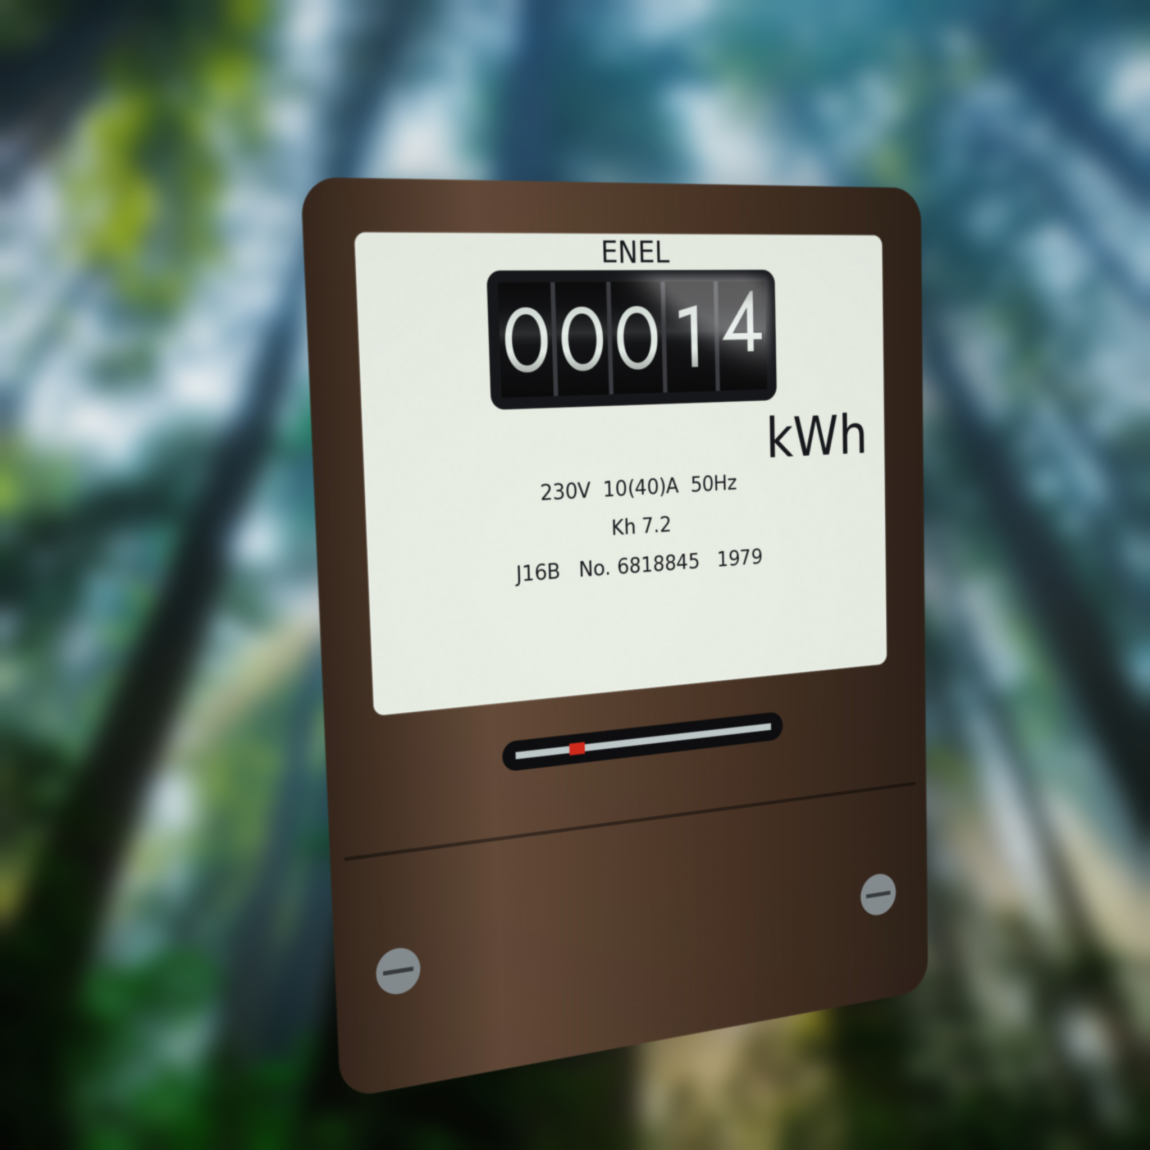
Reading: 14; kWh
